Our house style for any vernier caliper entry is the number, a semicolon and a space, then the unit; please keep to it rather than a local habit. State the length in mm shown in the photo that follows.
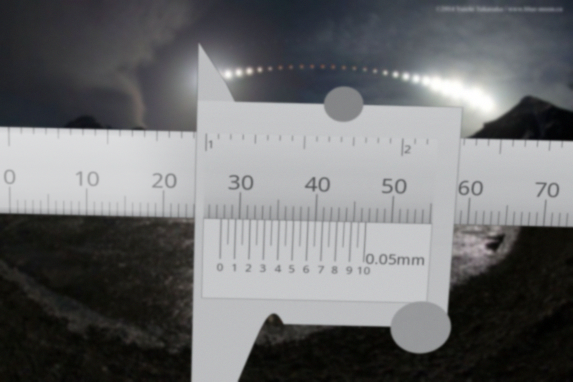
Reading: 27.6; mm
